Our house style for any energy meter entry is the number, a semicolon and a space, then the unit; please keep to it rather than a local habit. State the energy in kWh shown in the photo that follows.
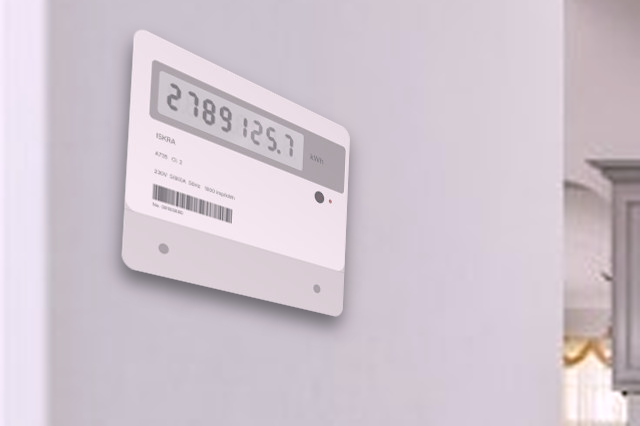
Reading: 2789125.7; kWh
